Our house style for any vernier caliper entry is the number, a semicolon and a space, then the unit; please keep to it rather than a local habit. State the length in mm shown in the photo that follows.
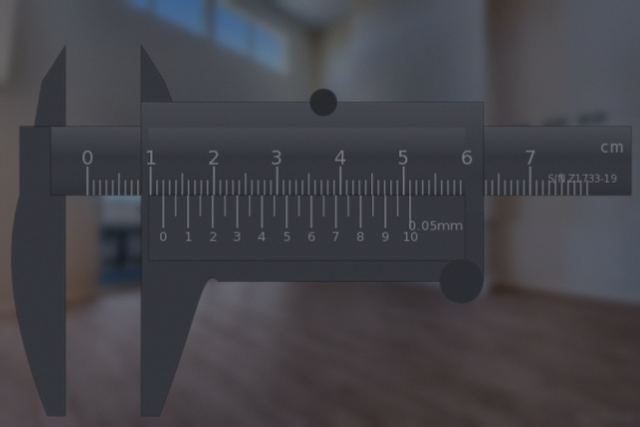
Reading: 12.0; mm
